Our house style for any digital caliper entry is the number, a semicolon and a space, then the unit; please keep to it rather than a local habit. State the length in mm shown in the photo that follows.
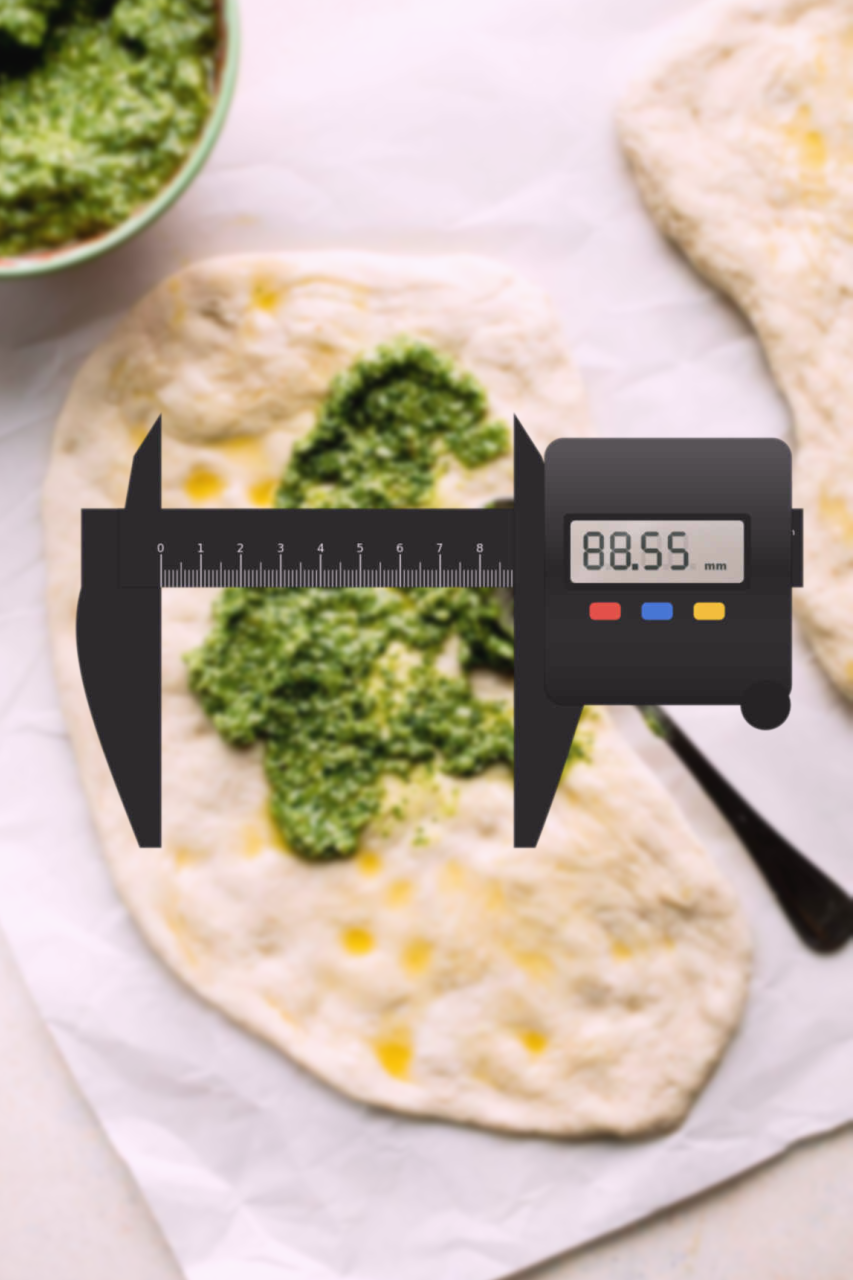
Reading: 88.55; mm
